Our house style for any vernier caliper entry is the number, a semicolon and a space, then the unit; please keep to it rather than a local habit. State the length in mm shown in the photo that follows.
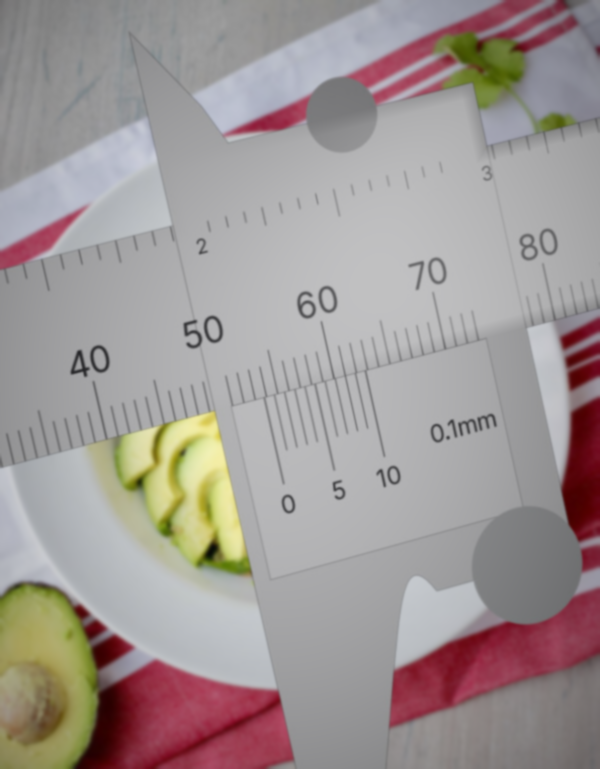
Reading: 53.8; mm
